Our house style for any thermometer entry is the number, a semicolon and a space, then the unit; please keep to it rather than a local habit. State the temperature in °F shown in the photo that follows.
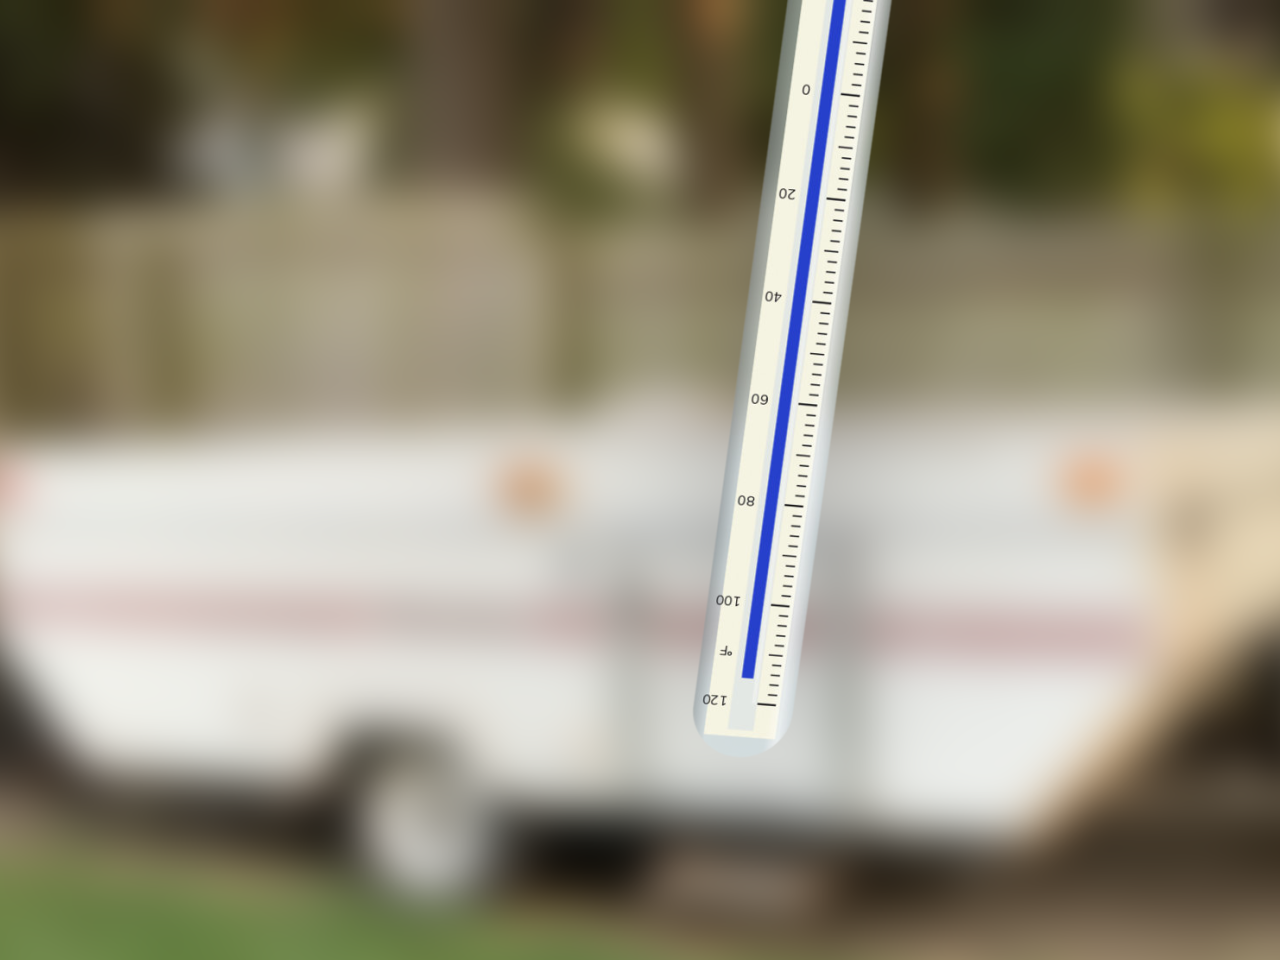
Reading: 115; °F
